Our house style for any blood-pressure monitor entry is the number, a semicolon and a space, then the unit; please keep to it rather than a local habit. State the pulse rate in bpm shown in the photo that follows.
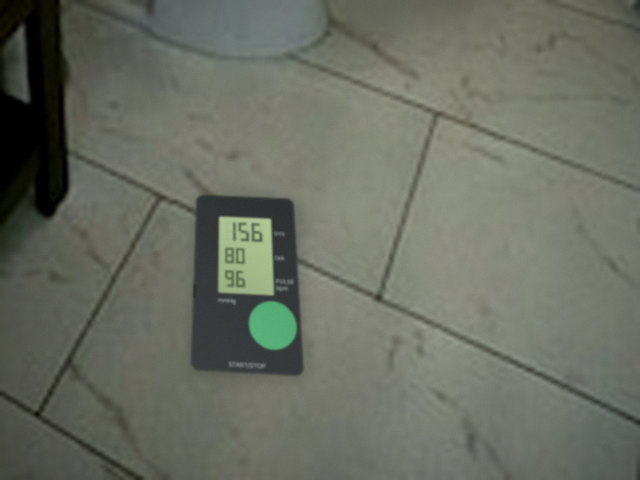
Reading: 96; bpm
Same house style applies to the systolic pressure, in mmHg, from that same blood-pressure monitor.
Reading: 156; mmHg
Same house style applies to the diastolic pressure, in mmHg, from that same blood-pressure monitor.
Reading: 80; mmHg
